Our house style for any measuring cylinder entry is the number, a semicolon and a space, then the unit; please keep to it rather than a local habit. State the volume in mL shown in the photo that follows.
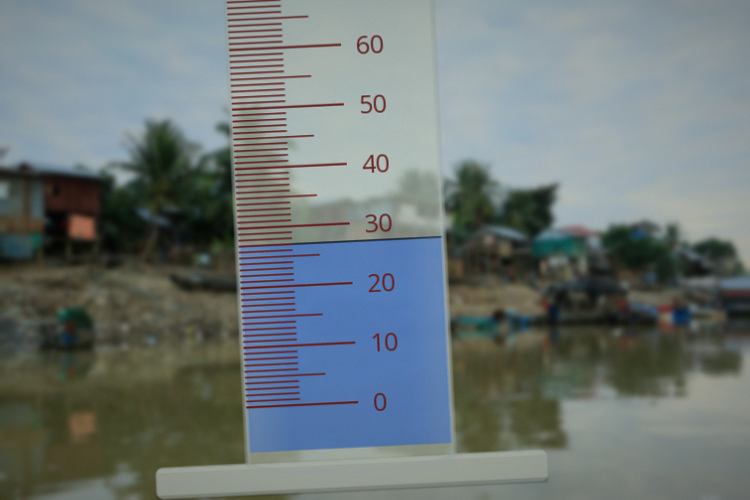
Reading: 27; mL
